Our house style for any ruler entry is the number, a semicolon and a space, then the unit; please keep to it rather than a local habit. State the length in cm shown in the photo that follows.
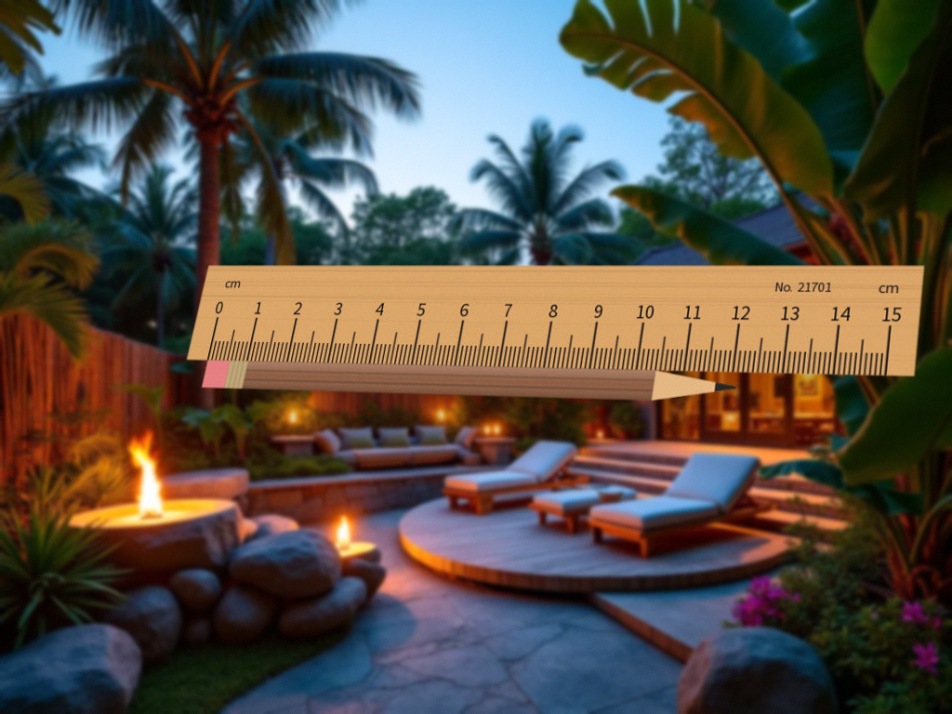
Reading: 12.1; cm
